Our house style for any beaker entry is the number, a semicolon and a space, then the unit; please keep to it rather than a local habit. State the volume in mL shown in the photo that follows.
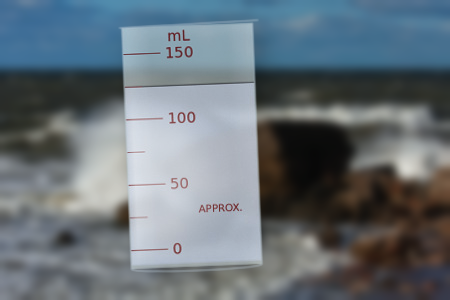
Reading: 125; mL
